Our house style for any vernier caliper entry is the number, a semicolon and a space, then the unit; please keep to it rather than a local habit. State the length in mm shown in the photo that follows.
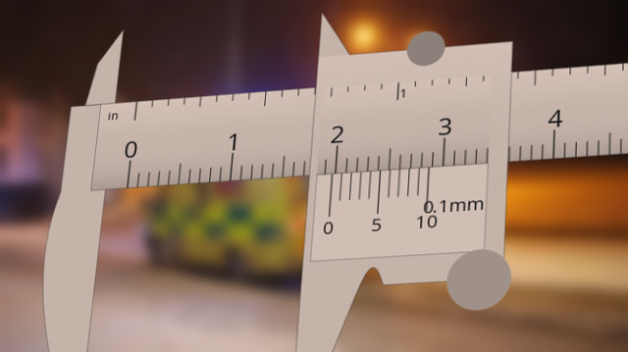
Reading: 19.7; mm
